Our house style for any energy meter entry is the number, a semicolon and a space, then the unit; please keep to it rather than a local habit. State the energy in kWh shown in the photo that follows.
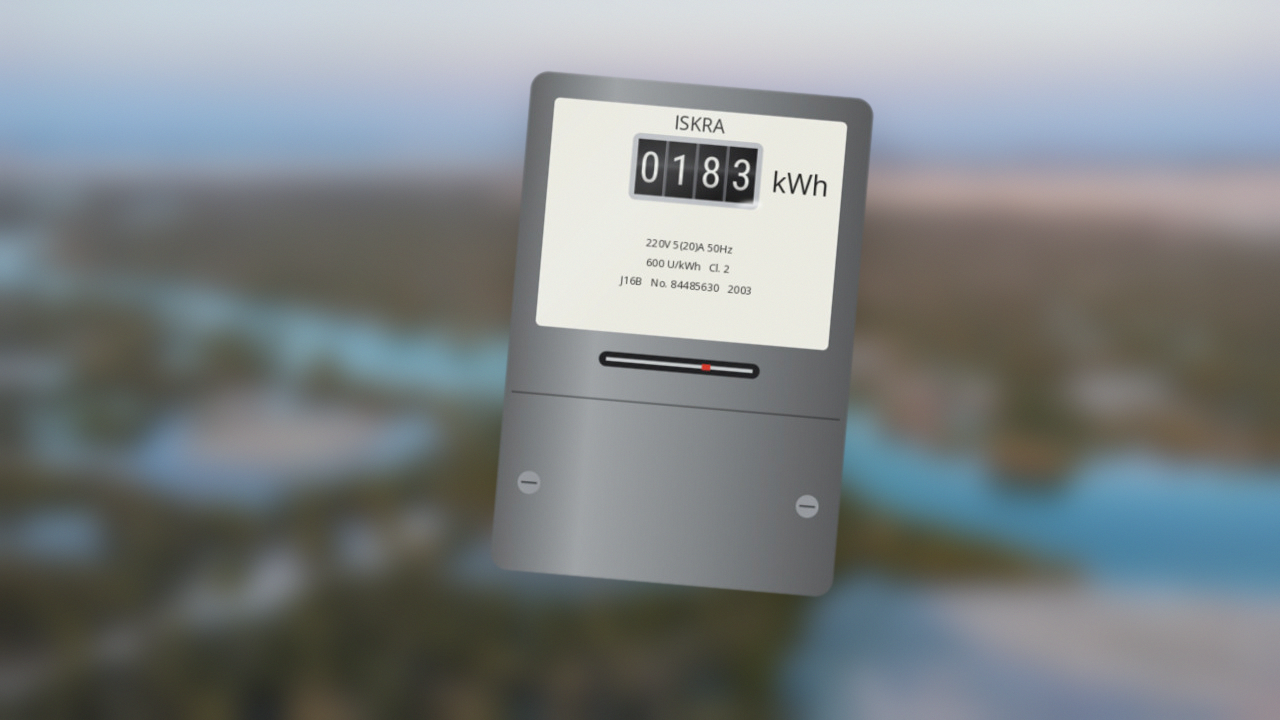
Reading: 183; kWh
